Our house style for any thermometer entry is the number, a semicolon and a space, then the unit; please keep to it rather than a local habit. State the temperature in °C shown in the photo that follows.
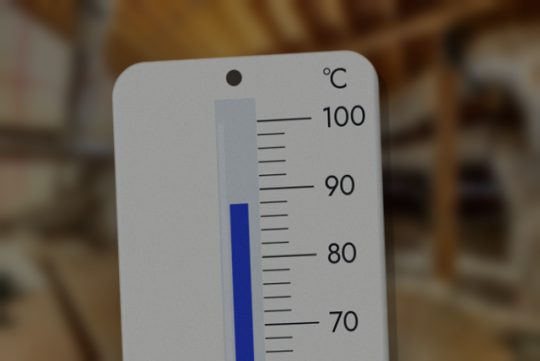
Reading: 88; °C
